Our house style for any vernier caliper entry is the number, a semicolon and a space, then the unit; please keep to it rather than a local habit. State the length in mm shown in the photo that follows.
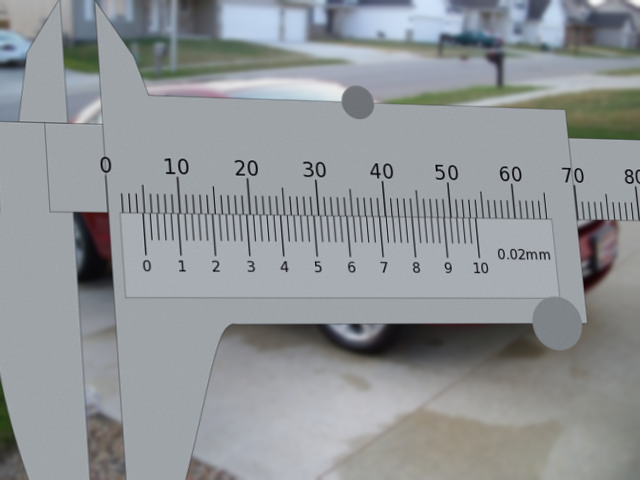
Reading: 4.8; mm
